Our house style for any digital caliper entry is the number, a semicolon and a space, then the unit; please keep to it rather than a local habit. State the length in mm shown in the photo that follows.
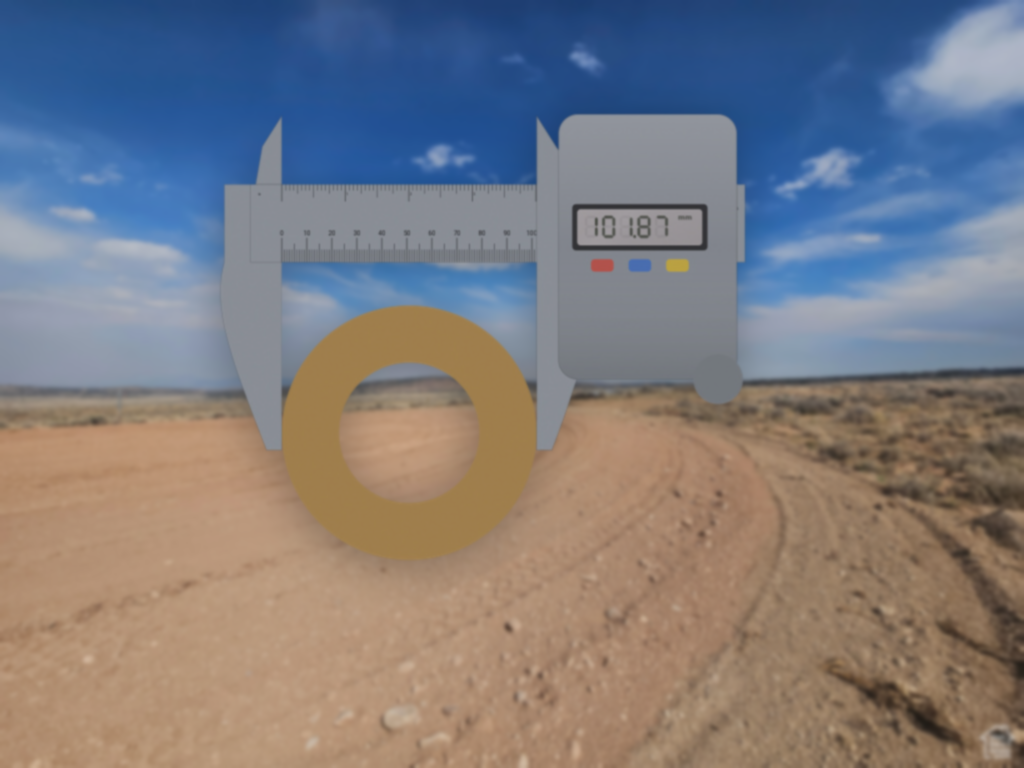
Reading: 101.87; mm
